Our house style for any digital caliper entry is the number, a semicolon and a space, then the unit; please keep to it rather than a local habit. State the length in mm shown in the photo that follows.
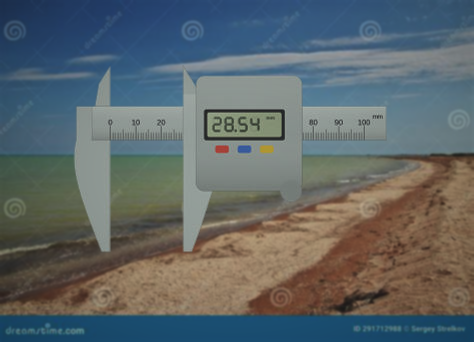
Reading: 28.54; mm
